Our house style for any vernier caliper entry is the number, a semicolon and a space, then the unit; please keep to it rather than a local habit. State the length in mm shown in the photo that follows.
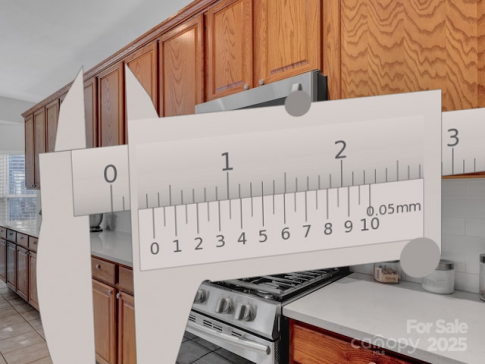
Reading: 3.5; mm
